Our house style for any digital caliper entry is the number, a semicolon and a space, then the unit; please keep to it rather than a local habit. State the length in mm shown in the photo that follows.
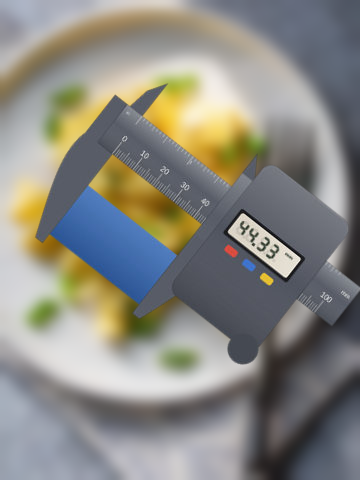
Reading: 44.33; mm
